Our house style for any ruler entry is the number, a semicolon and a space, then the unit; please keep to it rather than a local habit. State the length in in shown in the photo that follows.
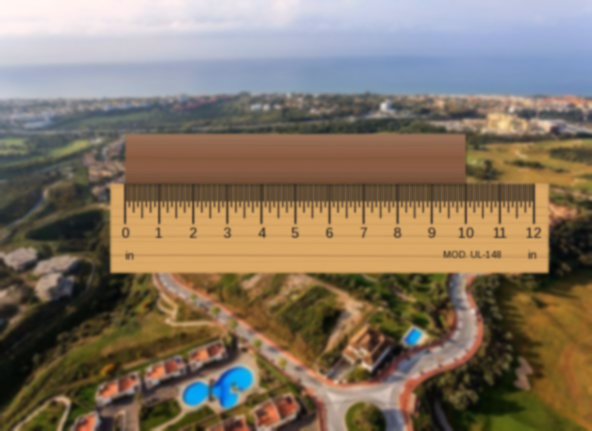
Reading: 10; in
